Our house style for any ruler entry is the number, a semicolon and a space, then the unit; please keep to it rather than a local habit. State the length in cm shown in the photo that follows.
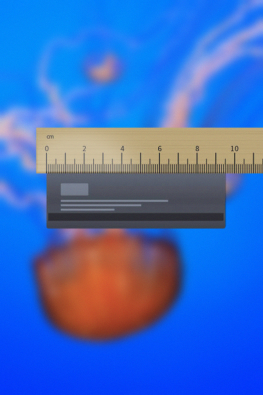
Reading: 9.5; cm
